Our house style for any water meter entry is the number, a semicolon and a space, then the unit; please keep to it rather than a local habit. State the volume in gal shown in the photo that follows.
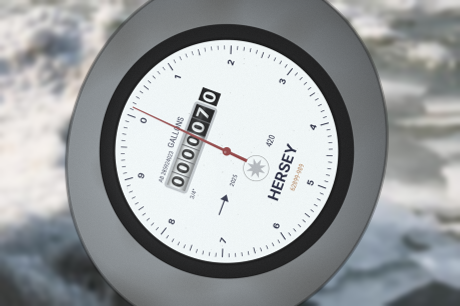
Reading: 70.1; gal
